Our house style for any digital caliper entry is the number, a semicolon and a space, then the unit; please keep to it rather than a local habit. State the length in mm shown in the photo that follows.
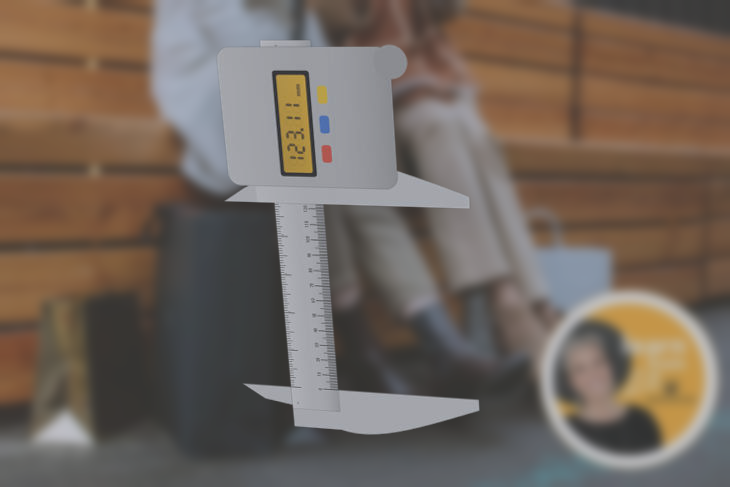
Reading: 123.11; mm
